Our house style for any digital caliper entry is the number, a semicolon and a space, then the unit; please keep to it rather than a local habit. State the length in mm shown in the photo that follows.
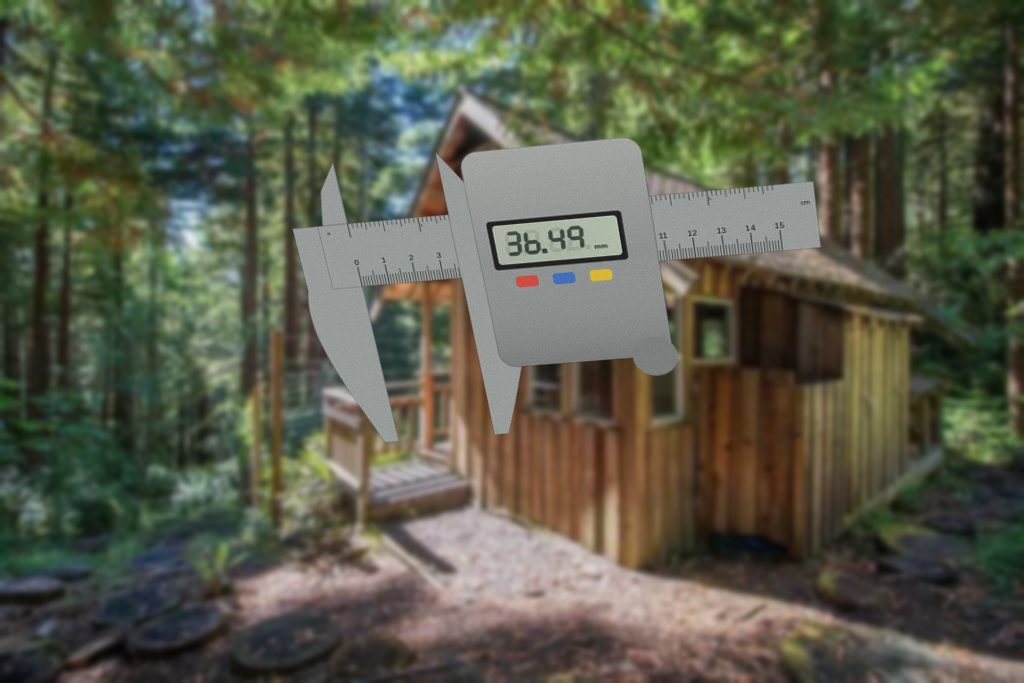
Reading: 36.49; mm
